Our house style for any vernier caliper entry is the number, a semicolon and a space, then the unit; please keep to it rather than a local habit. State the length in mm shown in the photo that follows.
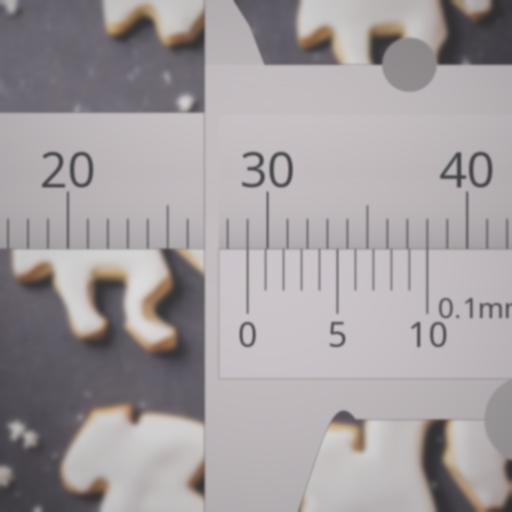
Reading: 29.0; mm
